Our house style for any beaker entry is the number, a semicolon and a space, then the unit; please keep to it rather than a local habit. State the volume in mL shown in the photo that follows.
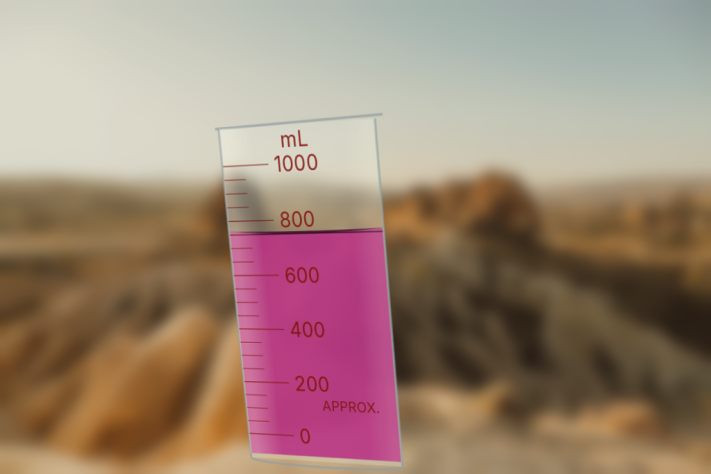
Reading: 750; mL
